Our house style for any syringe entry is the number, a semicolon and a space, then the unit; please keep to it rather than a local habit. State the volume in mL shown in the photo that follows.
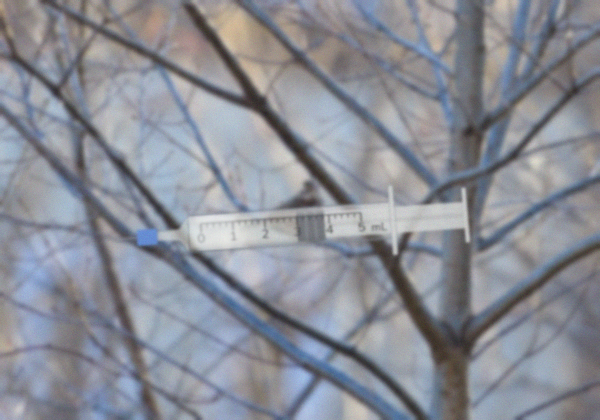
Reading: 3; mL
